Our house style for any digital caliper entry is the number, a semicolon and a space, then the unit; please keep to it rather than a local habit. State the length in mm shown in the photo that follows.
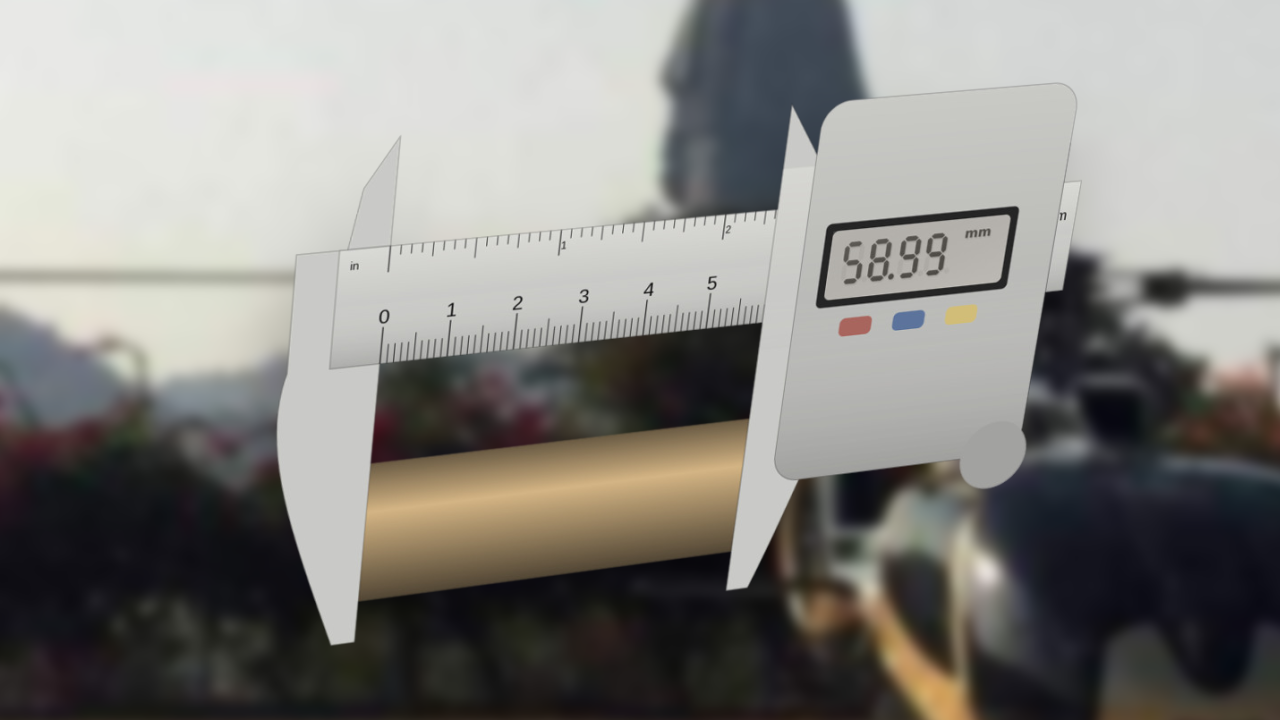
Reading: 58.99; mm
